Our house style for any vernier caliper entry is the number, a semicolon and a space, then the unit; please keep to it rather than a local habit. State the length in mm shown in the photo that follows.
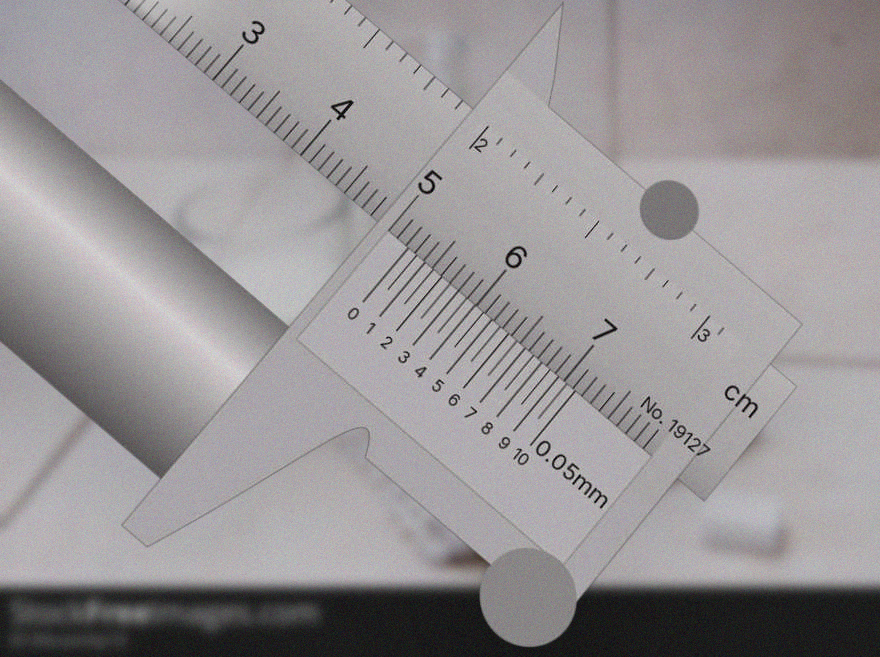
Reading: 52.3; mm
